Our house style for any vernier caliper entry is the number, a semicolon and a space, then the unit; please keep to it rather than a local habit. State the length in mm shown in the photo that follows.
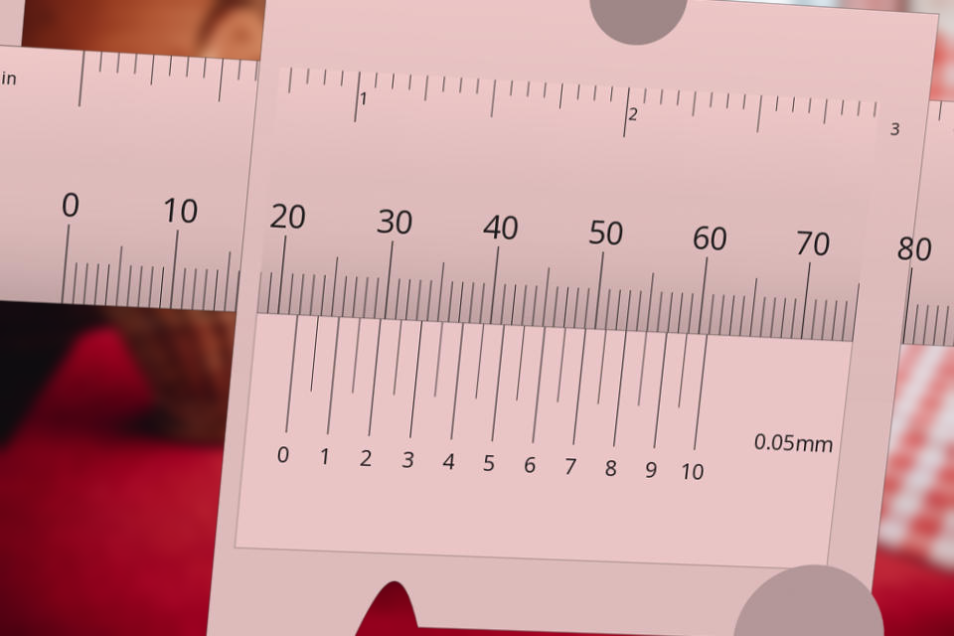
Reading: 21.8; mm
